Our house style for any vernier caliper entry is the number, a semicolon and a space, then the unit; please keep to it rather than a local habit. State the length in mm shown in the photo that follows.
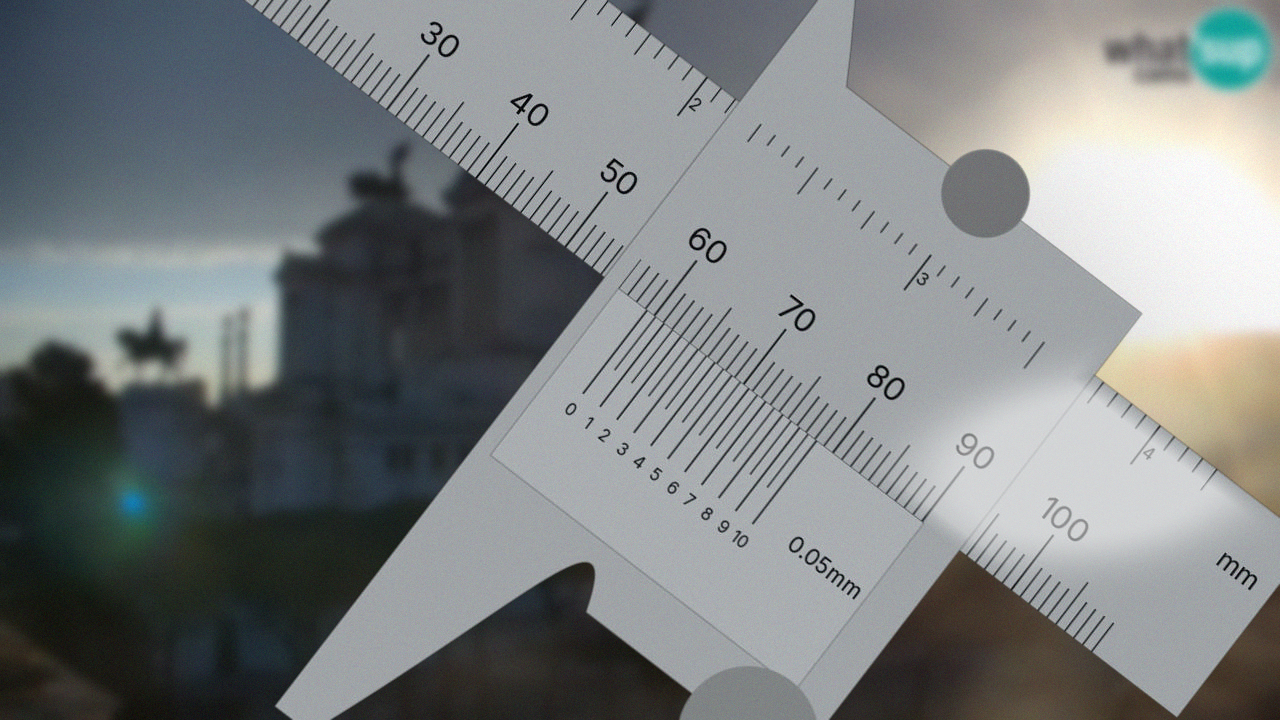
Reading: 59.2; mm
